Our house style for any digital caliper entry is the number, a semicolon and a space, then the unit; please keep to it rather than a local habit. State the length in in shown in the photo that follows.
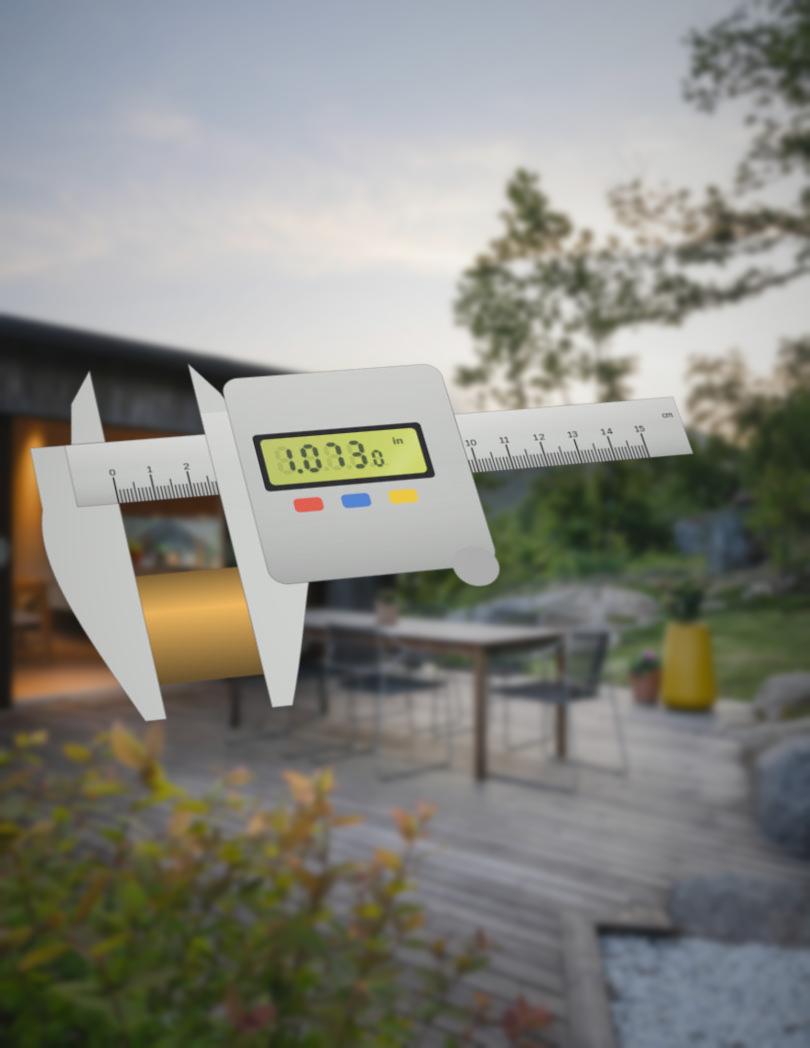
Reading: 1.0730; in
